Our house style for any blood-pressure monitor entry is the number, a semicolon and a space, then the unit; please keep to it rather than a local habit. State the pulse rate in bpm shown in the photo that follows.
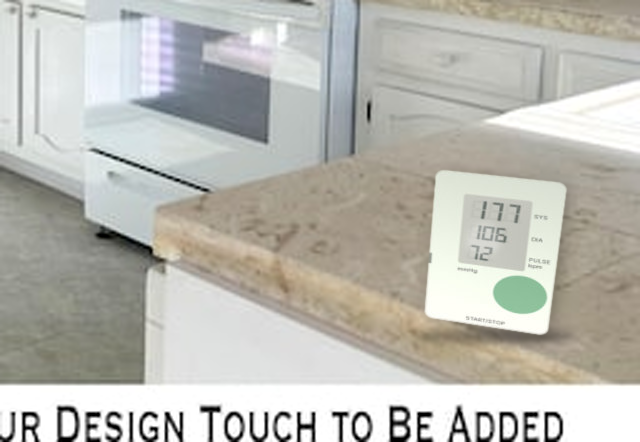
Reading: 72; bpm
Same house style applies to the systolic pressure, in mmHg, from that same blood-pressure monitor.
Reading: 177; mmHg
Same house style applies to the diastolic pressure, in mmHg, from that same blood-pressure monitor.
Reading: 106; mmHg
